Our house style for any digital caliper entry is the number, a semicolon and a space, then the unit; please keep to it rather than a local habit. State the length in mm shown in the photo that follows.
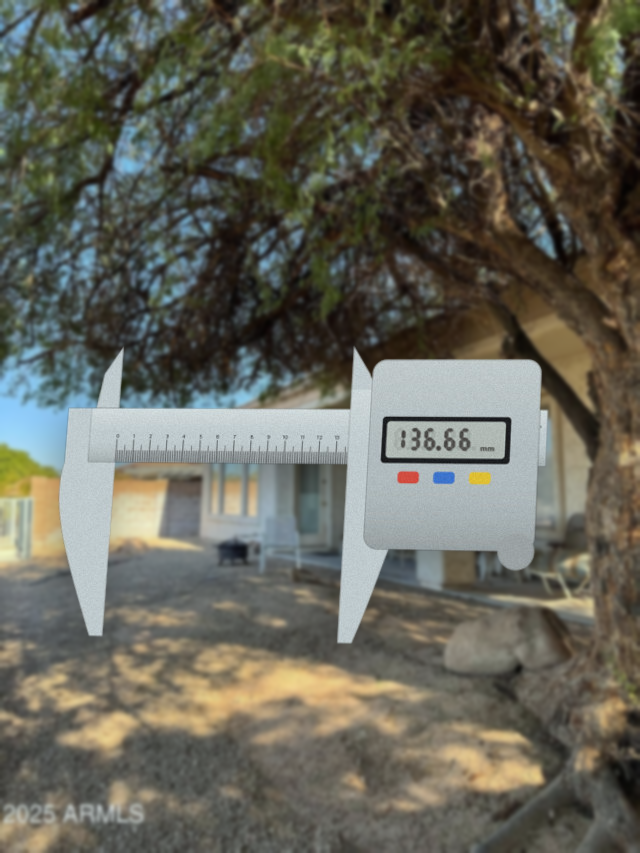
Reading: 136.66; mm
